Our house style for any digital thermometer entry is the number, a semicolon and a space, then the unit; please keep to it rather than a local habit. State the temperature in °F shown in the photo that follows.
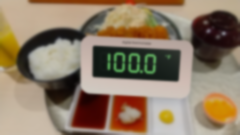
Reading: 100.0; °F
